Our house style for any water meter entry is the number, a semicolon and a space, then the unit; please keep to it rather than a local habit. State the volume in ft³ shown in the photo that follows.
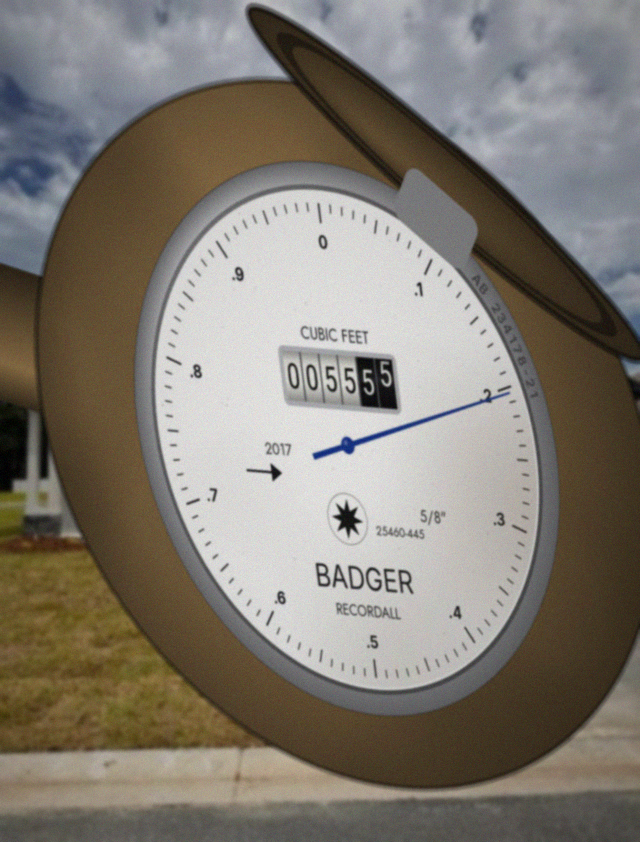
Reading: 5555.20; ft³
